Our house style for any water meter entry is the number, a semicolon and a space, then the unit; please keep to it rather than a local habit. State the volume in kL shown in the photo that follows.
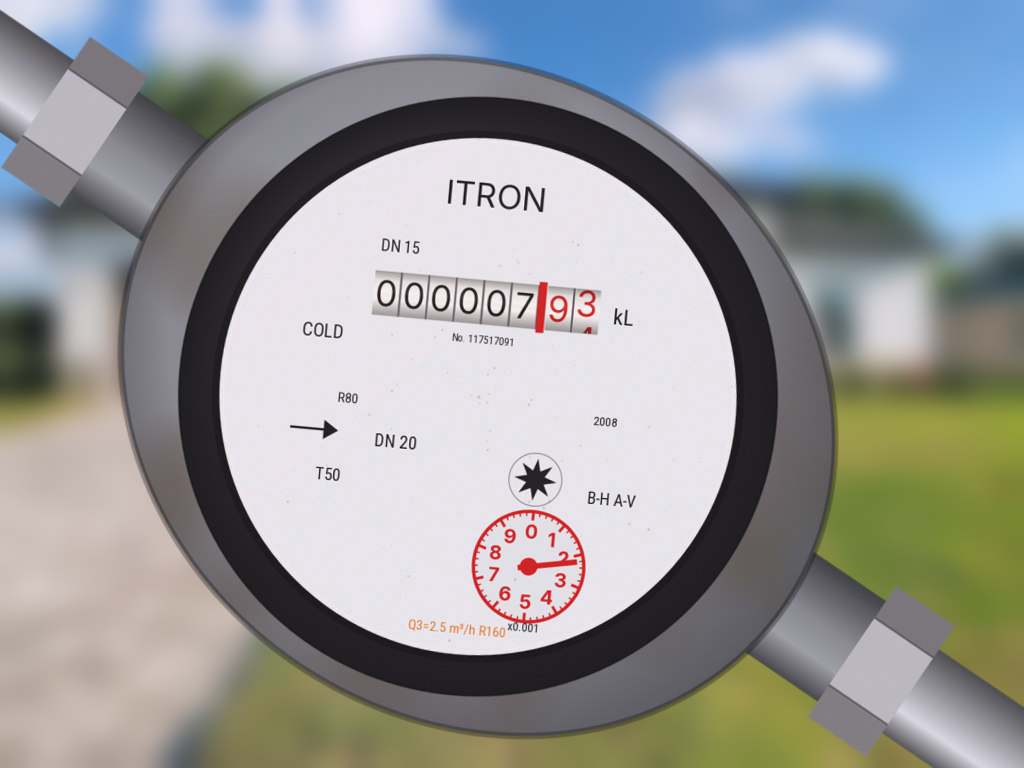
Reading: 7.932; kL
